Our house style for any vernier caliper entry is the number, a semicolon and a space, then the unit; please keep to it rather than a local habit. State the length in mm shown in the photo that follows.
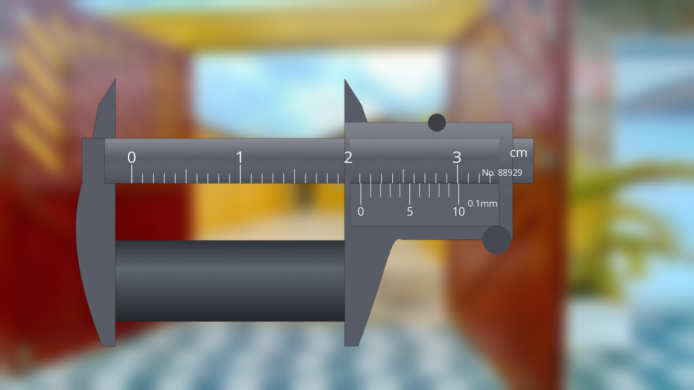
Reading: 21.1; mm
